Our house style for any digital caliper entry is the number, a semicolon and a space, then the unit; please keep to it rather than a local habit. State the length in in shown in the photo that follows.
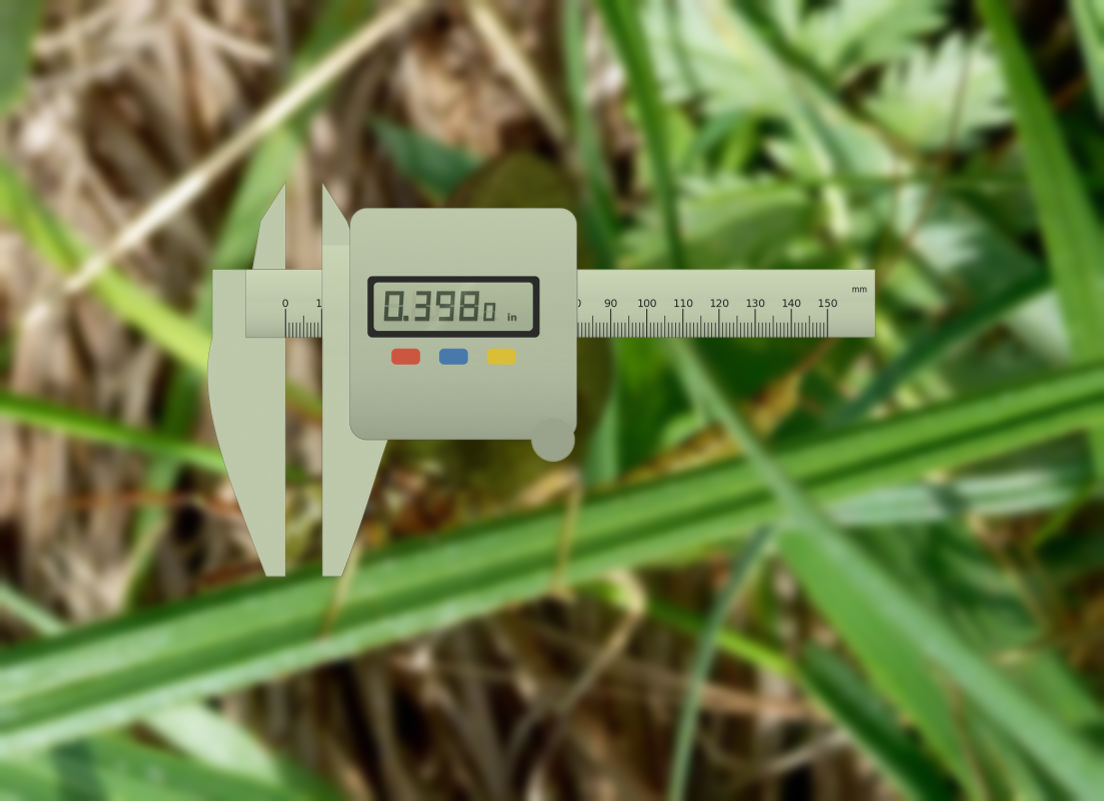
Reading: 0.3980; in
